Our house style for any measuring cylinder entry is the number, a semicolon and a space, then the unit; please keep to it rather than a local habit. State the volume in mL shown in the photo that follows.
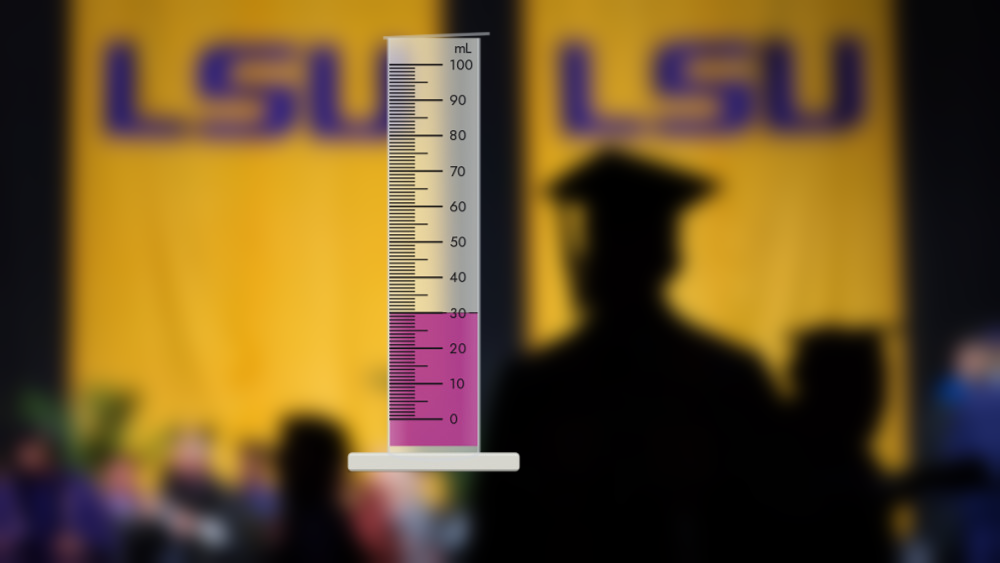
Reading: 30; mL
